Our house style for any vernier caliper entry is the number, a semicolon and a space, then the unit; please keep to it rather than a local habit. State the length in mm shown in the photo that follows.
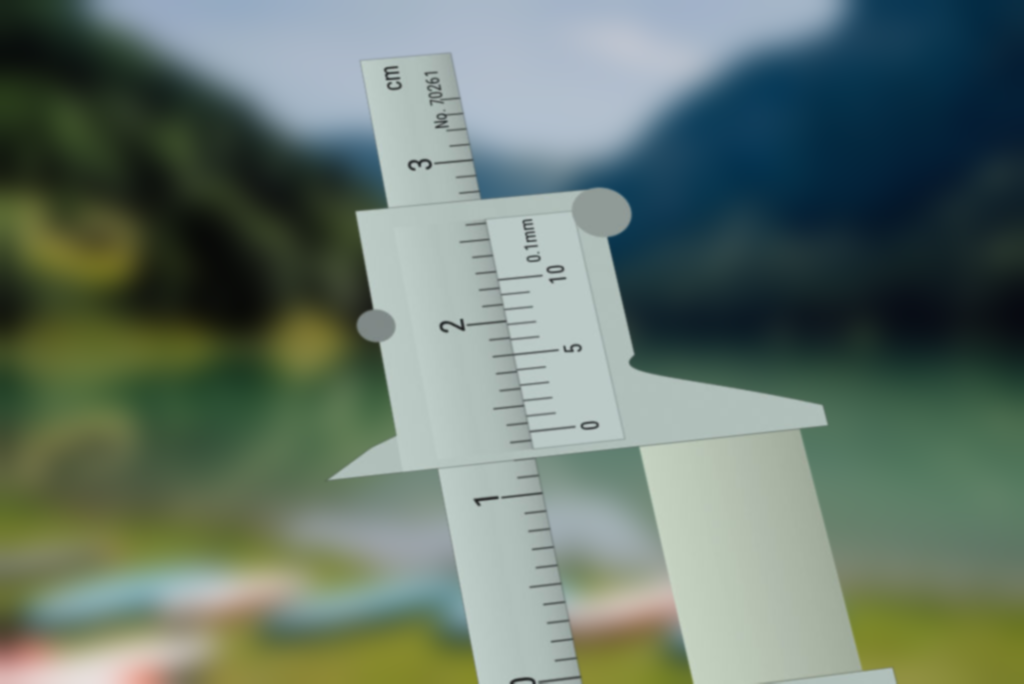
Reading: 13.5; mm
